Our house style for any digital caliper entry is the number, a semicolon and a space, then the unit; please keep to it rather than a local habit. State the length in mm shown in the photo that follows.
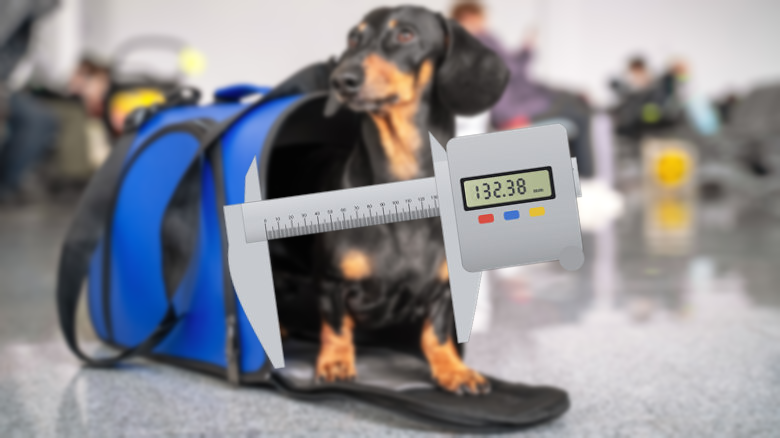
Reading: 132.38; mm
